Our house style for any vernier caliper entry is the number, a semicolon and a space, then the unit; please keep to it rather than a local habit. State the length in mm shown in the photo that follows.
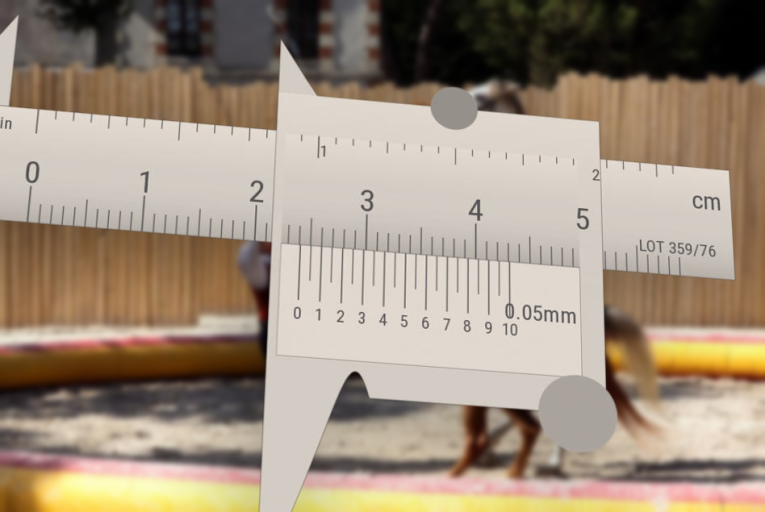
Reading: 24.1; mm
